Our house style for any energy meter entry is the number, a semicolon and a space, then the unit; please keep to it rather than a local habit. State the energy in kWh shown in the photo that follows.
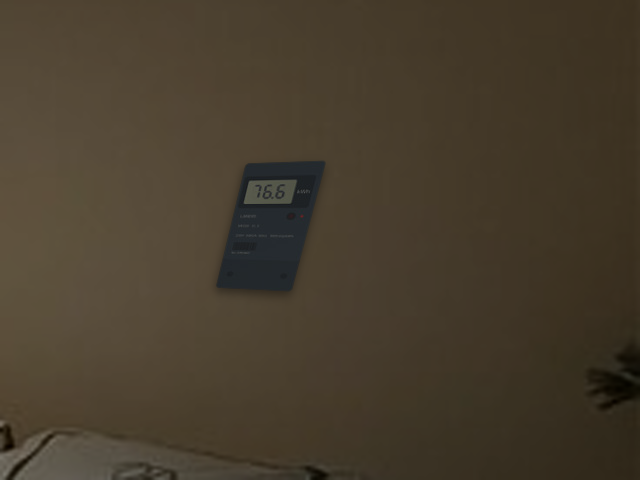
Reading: 76.6; kWh
